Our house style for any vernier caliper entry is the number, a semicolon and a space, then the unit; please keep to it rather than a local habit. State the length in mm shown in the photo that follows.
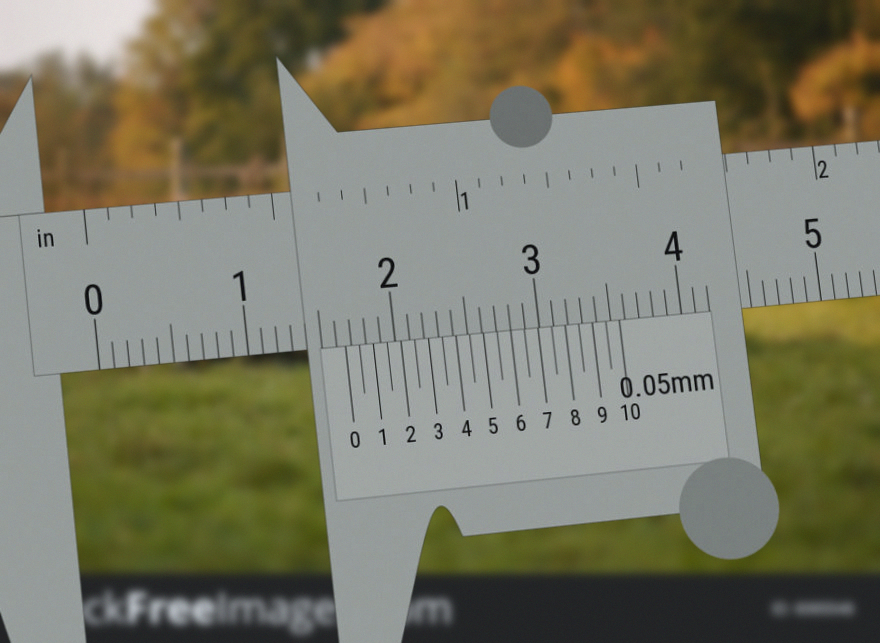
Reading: 16.6; mm
